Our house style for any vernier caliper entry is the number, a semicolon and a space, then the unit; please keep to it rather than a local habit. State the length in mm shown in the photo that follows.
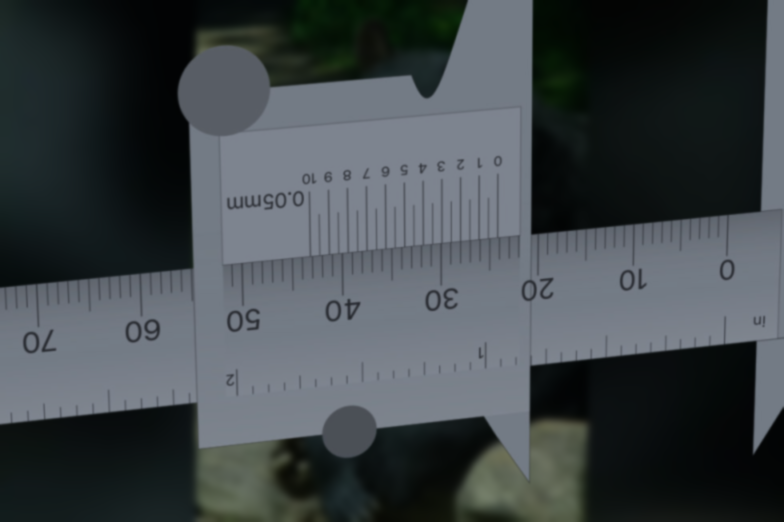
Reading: 24.2; mm
